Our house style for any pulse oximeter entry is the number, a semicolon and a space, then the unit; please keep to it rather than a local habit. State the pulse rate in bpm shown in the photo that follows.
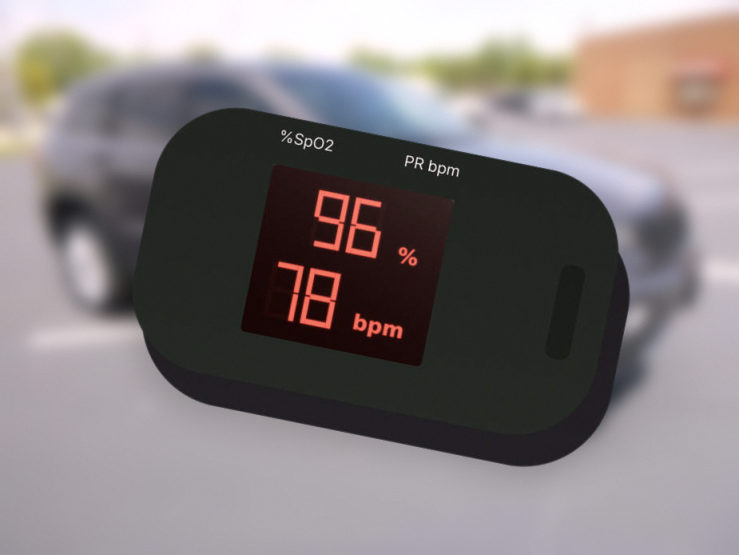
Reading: 78; bpm
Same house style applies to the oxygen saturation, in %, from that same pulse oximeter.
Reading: 96; %
